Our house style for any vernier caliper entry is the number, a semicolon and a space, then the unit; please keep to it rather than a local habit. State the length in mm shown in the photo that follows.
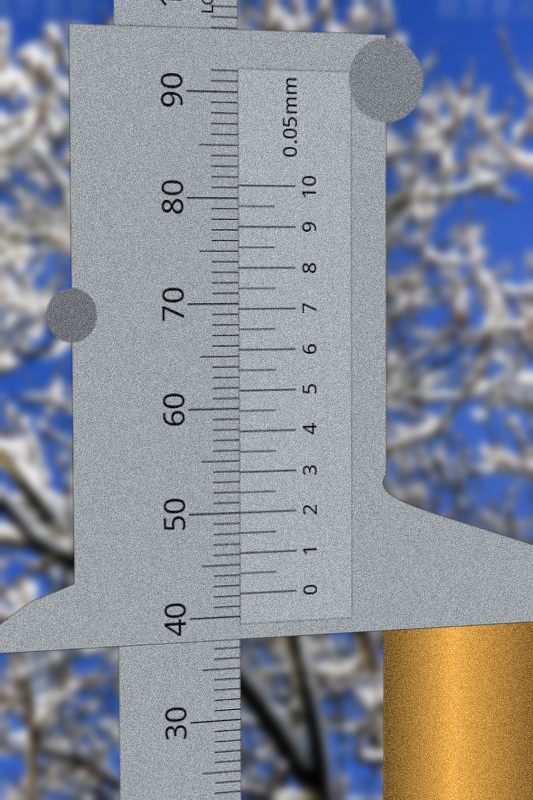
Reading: 42.2; mm
